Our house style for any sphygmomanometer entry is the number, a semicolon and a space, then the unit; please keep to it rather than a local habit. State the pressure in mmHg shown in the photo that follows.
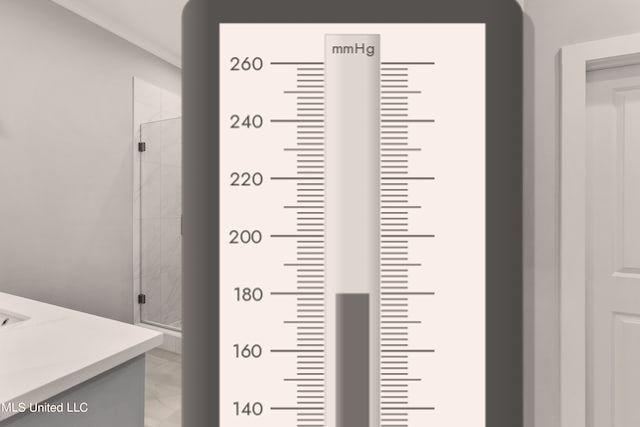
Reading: 180; mmHg
